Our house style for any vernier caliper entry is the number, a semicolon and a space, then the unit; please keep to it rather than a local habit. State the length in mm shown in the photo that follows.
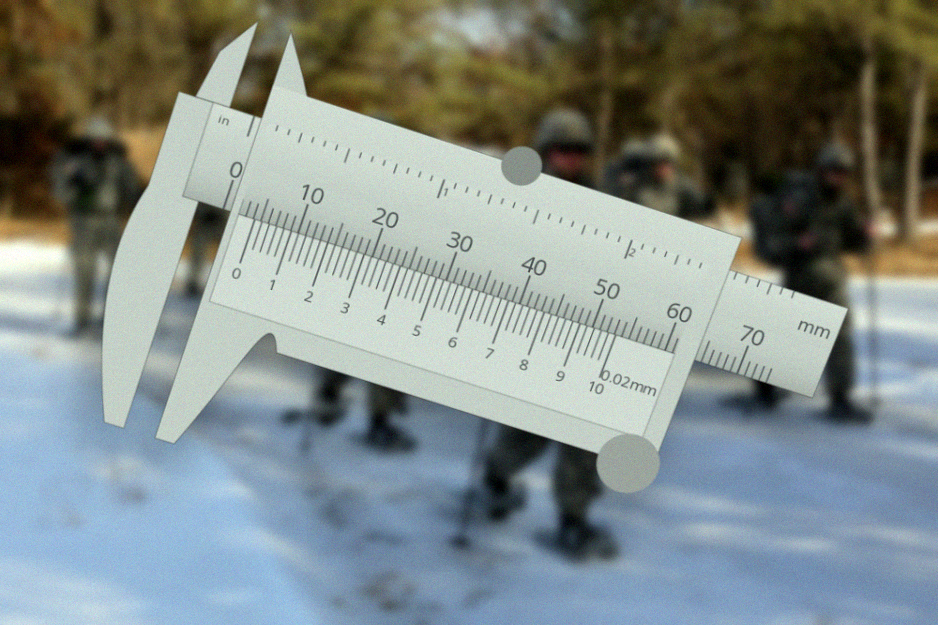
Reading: 4.2; mm
